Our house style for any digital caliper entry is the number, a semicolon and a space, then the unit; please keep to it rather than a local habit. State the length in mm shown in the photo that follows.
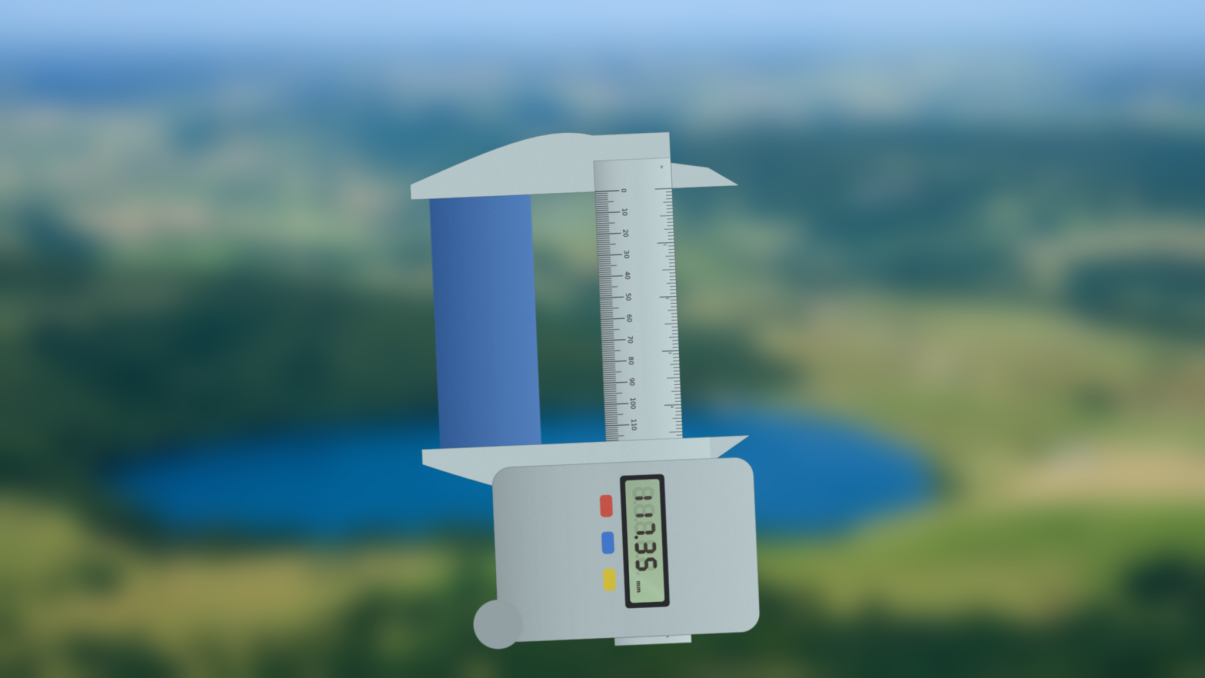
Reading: 117.35; mm
